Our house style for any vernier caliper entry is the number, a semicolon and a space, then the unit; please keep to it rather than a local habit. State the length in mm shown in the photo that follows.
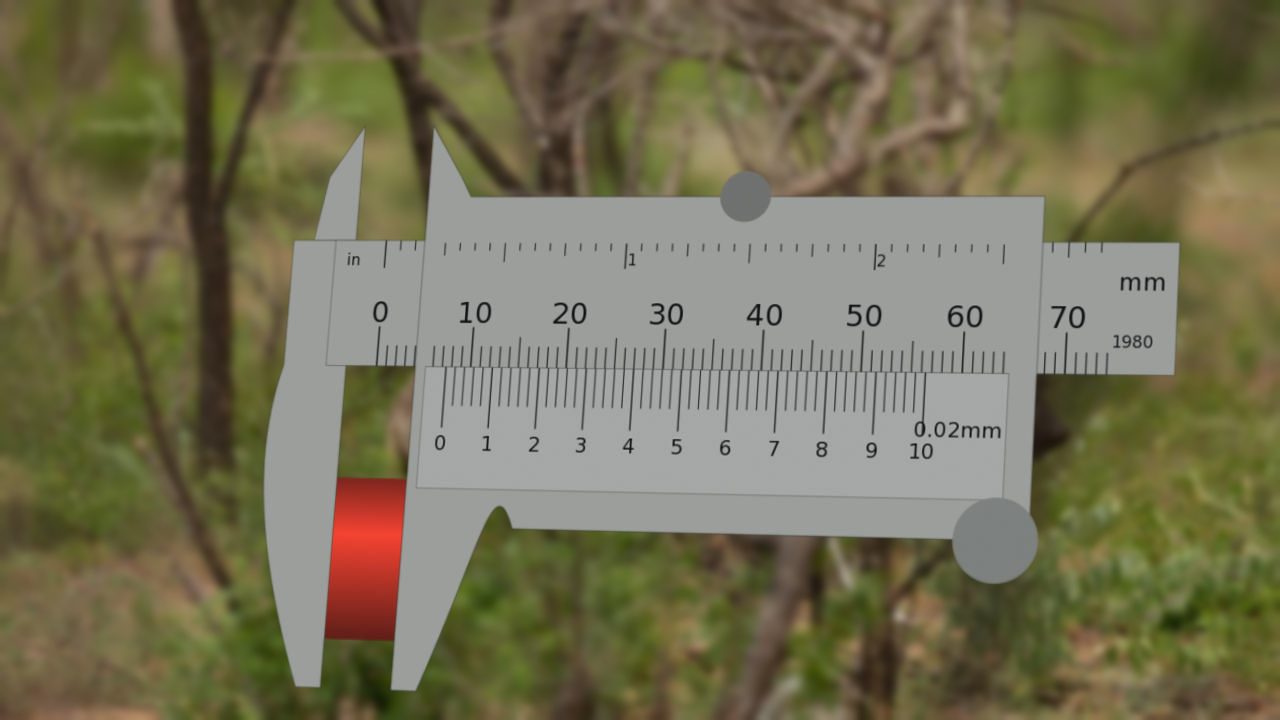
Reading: 7.4; mm
